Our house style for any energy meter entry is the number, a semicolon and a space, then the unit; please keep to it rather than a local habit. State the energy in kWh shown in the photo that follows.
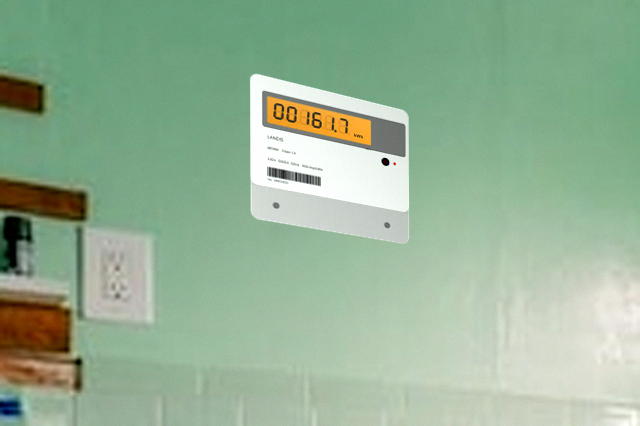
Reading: 161.7; kWh
